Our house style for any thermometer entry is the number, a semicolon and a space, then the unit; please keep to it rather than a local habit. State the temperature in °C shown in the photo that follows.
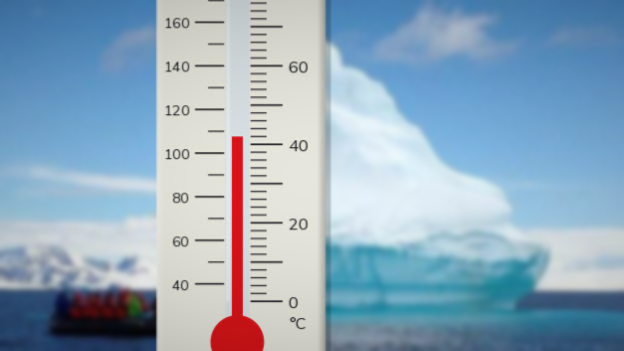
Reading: 42; °C
